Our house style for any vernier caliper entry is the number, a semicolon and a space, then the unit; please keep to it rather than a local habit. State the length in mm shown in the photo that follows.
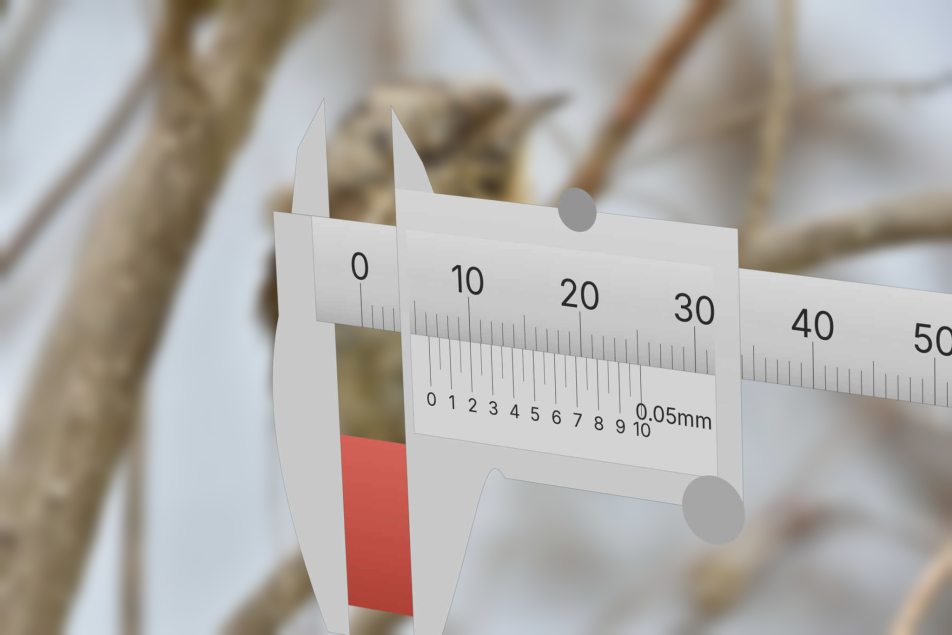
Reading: 6.2; mm
